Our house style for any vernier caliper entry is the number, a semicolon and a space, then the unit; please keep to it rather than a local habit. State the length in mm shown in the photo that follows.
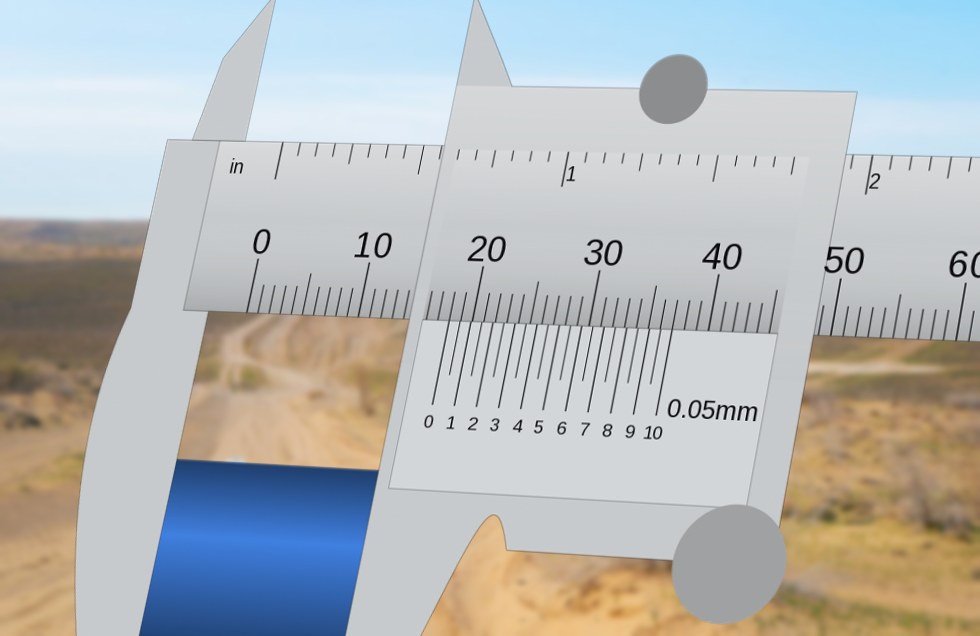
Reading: 18.0; mm
